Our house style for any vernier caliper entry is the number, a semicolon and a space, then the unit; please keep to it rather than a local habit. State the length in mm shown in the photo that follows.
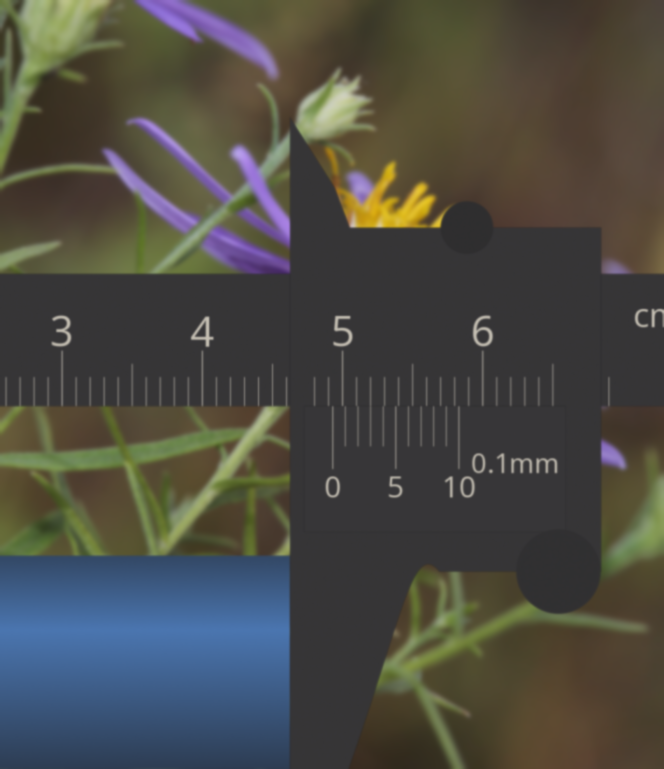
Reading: 49.3; mm
